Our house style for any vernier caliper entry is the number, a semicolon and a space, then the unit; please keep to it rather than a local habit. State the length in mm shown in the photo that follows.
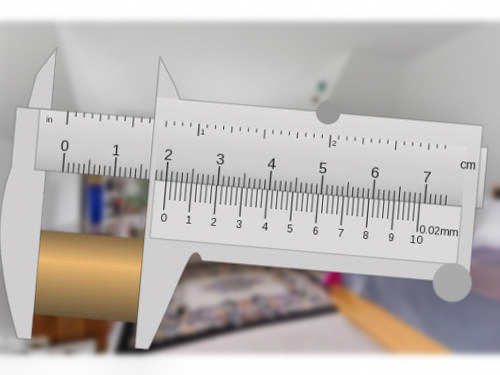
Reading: 20.0; mm
